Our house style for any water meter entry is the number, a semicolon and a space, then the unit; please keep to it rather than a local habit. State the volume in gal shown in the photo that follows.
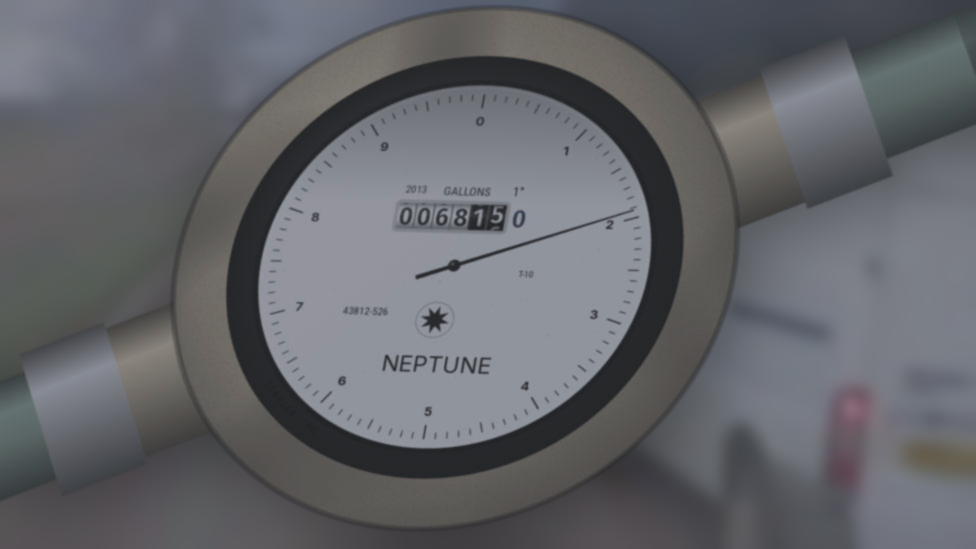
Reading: 68151.9; gal
